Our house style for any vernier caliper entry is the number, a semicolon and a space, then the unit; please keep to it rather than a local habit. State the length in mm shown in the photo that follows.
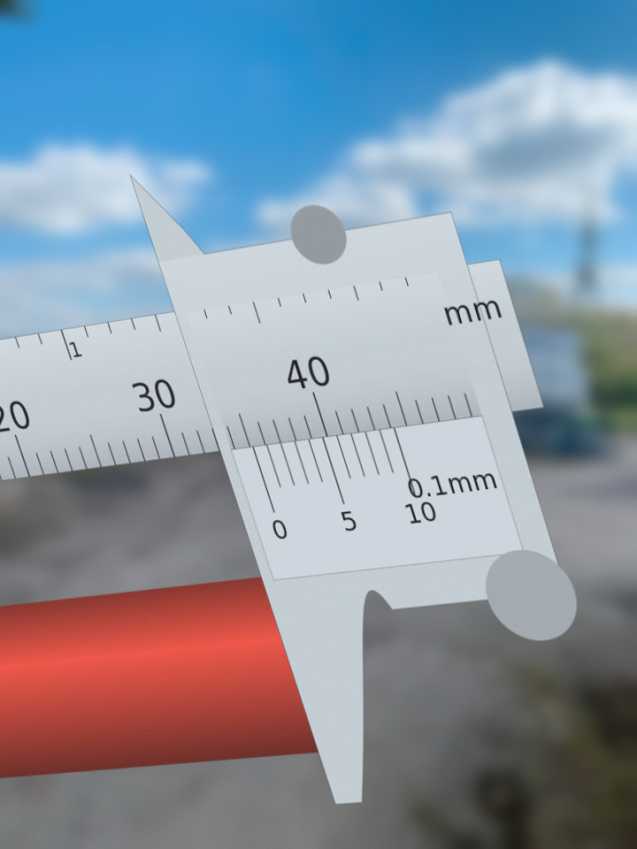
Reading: 35.2; mm
